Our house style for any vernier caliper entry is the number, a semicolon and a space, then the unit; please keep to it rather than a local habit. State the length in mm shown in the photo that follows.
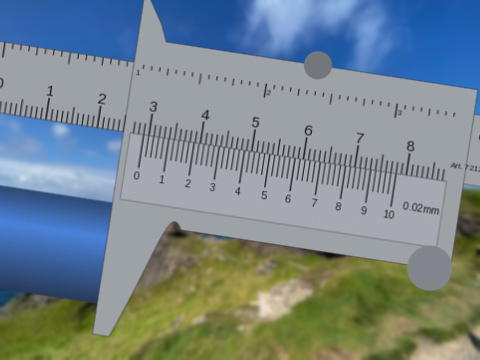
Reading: 29.0; mm
